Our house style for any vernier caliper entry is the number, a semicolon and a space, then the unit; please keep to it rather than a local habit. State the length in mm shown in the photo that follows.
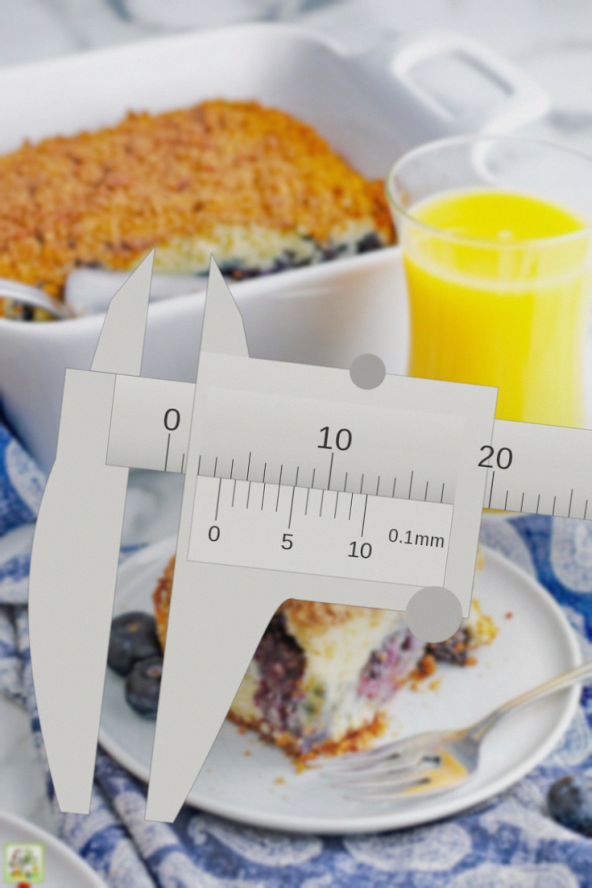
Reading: 3.4; mm
